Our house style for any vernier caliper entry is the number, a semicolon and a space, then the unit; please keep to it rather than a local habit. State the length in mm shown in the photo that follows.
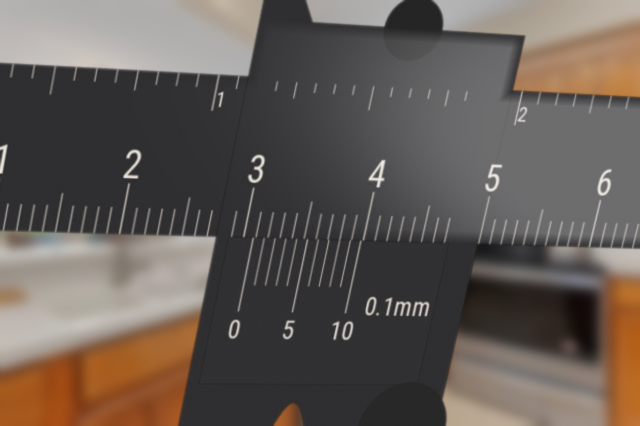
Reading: 30.8; mm
